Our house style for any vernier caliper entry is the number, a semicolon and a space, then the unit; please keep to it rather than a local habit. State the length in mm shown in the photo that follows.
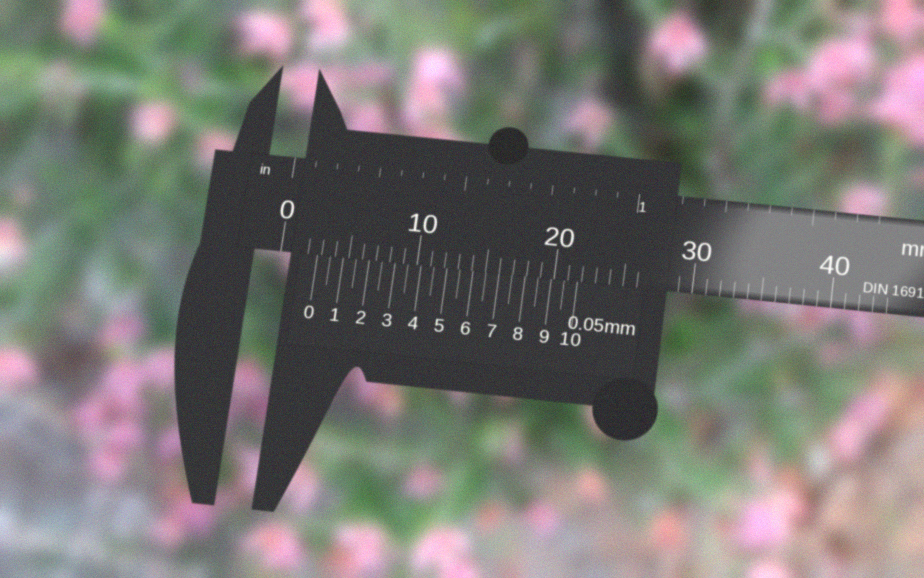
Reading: 2.7; mm
